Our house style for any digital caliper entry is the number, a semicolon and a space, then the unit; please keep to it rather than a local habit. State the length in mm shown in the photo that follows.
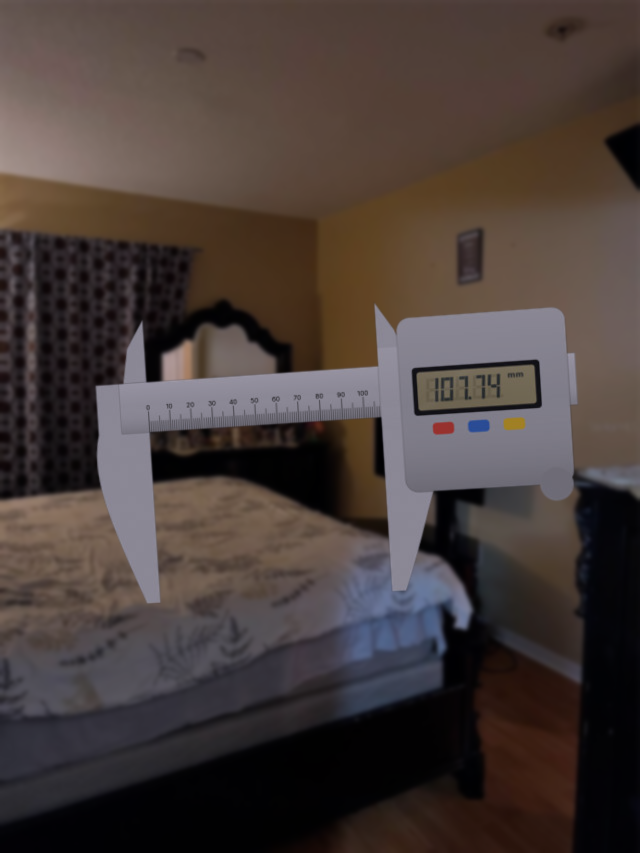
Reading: 107.74; mm
